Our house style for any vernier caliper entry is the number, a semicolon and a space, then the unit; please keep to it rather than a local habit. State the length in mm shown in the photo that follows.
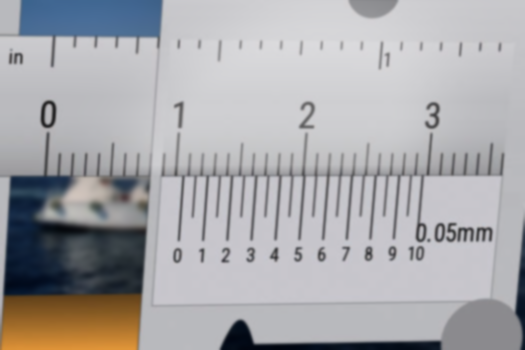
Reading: 10.6; mm
